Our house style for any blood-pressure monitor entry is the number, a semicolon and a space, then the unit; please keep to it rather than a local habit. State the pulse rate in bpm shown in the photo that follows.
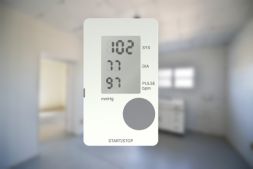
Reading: 97; bpm
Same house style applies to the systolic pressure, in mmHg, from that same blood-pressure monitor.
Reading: 102; mmHg
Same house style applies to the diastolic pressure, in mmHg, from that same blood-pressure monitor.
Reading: 77; mmHg
